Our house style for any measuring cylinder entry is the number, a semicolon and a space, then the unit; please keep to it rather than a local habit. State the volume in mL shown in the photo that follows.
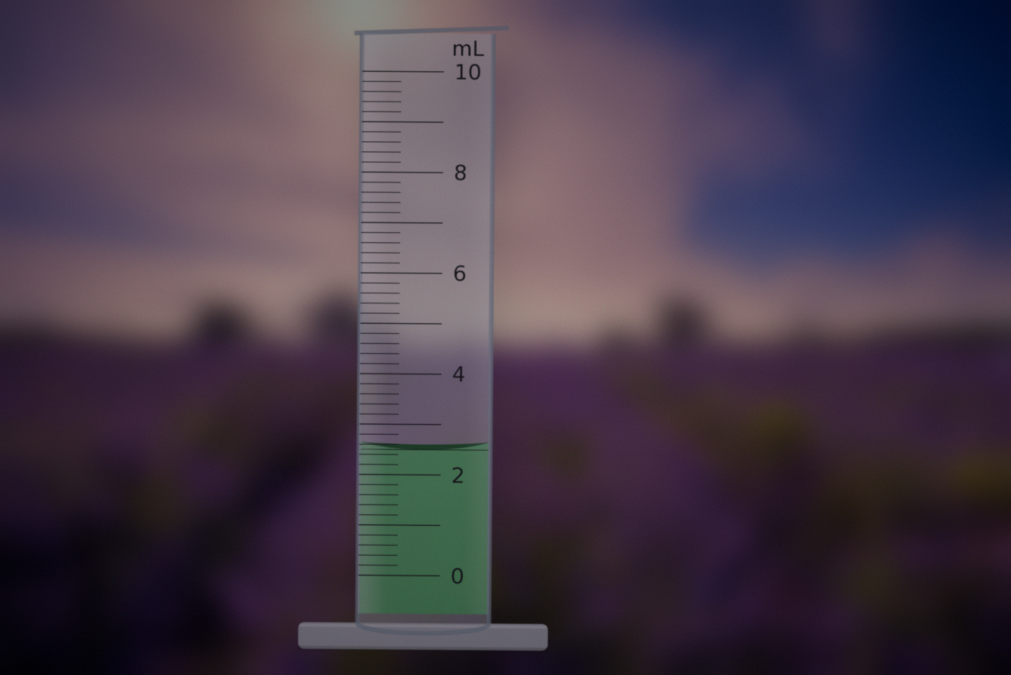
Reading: 2.5; mL
